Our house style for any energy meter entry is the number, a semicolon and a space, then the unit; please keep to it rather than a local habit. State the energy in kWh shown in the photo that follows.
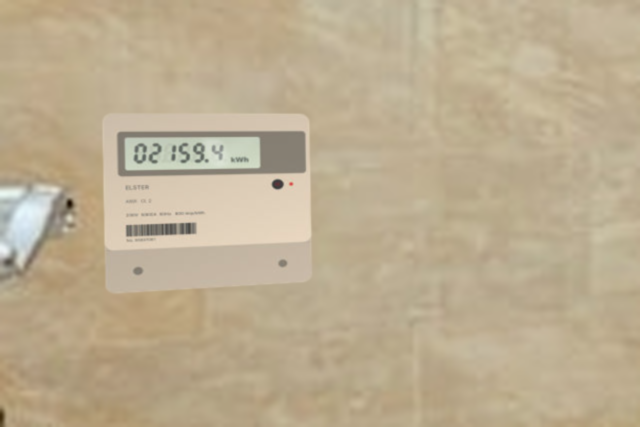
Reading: 2159.4; kWh
